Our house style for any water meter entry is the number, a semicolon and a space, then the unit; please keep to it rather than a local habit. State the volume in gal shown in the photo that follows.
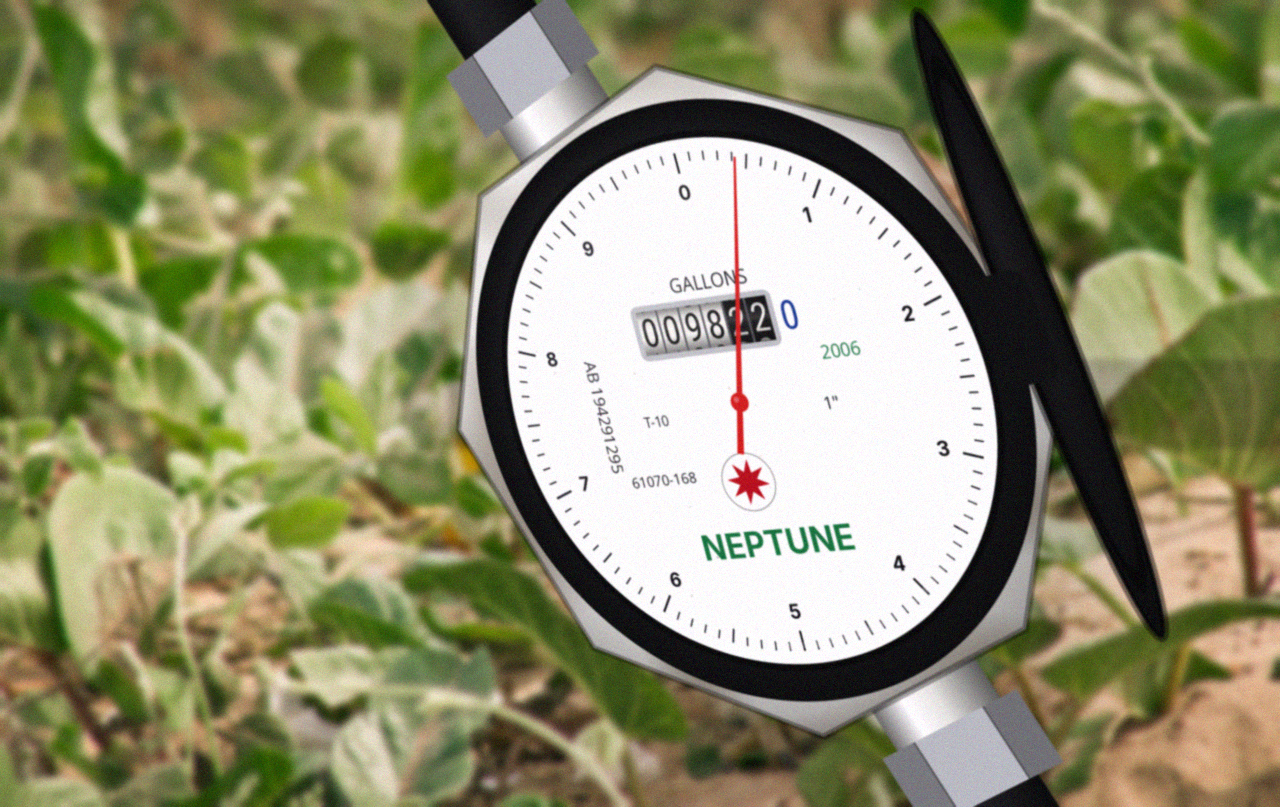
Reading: 98220.4; gal
